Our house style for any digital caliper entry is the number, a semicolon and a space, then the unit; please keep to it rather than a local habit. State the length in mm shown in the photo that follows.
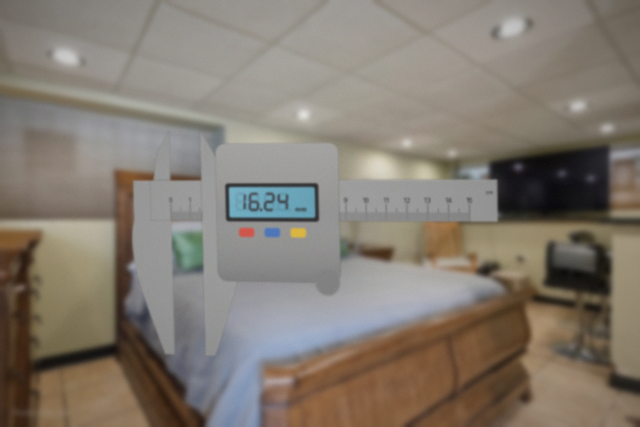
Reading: 16.24; mm
